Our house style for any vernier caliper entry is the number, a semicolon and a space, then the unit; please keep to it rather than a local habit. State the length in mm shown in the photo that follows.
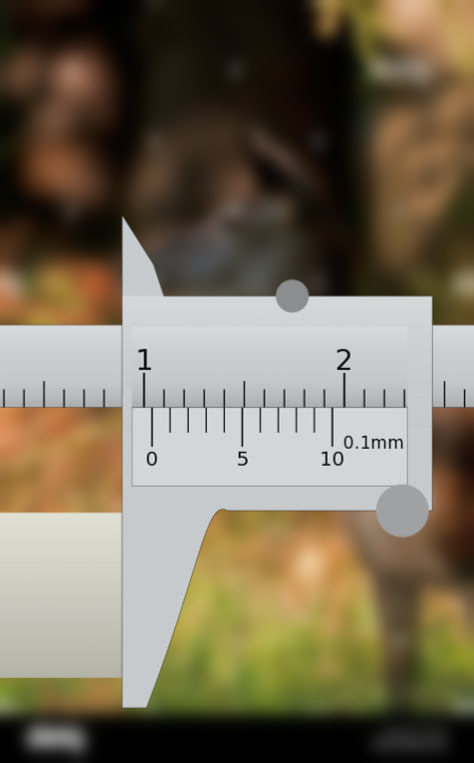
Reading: 10.4; mm
